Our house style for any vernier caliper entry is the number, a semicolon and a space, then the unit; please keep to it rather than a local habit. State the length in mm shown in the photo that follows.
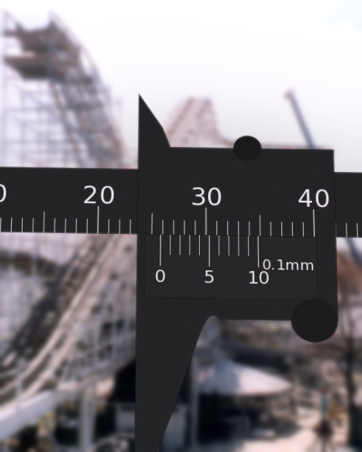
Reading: 25.8; mm
